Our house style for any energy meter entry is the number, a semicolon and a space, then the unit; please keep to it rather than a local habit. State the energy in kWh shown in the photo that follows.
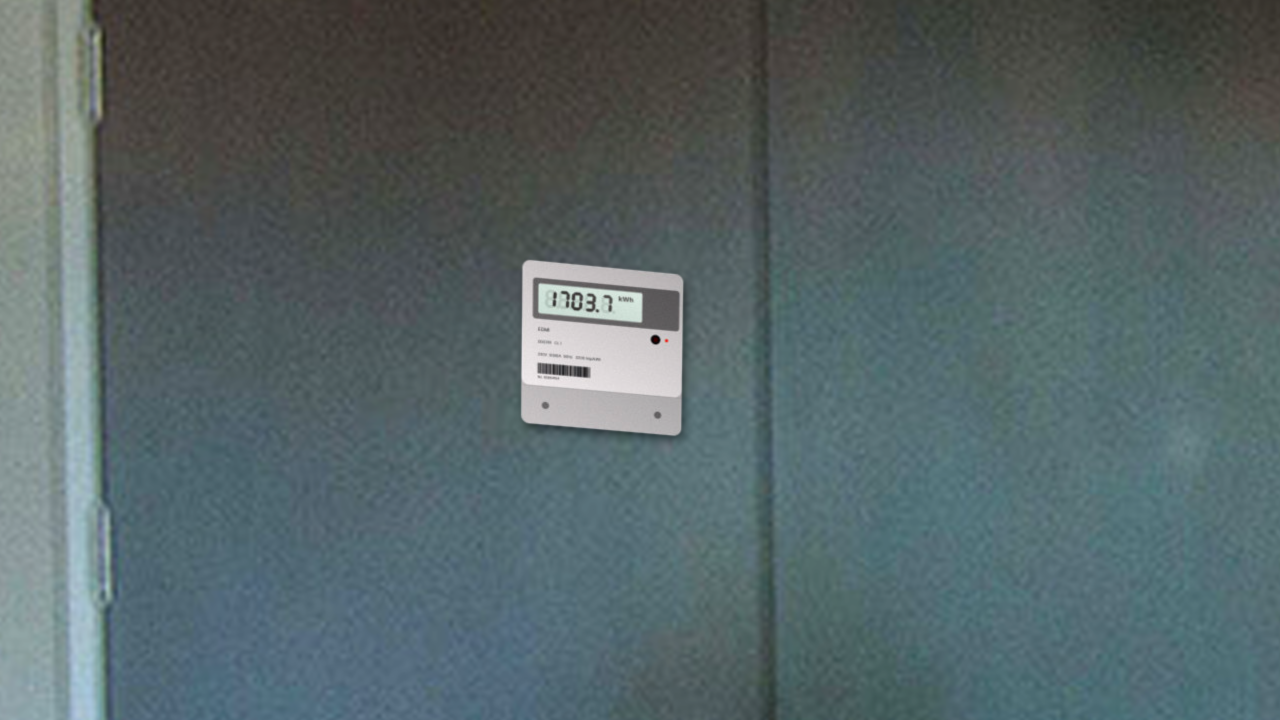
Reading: 1703.7; kWh
